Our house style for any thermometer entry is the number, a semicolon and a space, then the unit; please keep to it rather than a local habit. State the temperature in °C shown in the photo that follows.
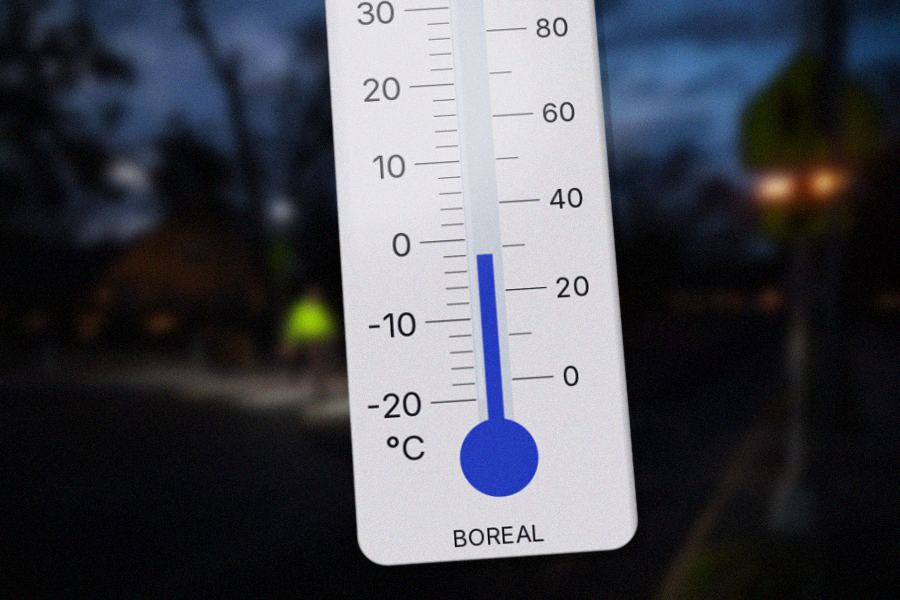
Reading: -2; °C
